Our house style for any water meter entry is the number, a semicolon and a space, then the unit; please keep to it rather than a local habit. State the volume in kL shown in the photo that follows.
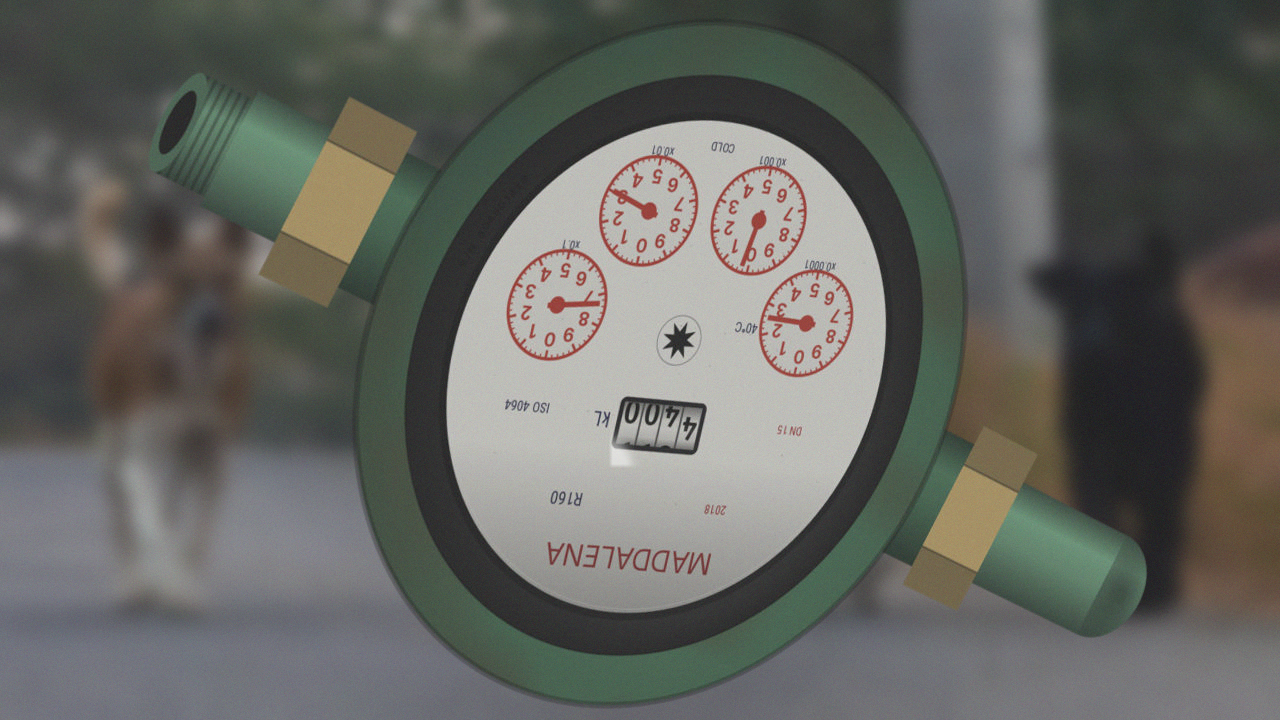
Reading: 4399.7302; kL
